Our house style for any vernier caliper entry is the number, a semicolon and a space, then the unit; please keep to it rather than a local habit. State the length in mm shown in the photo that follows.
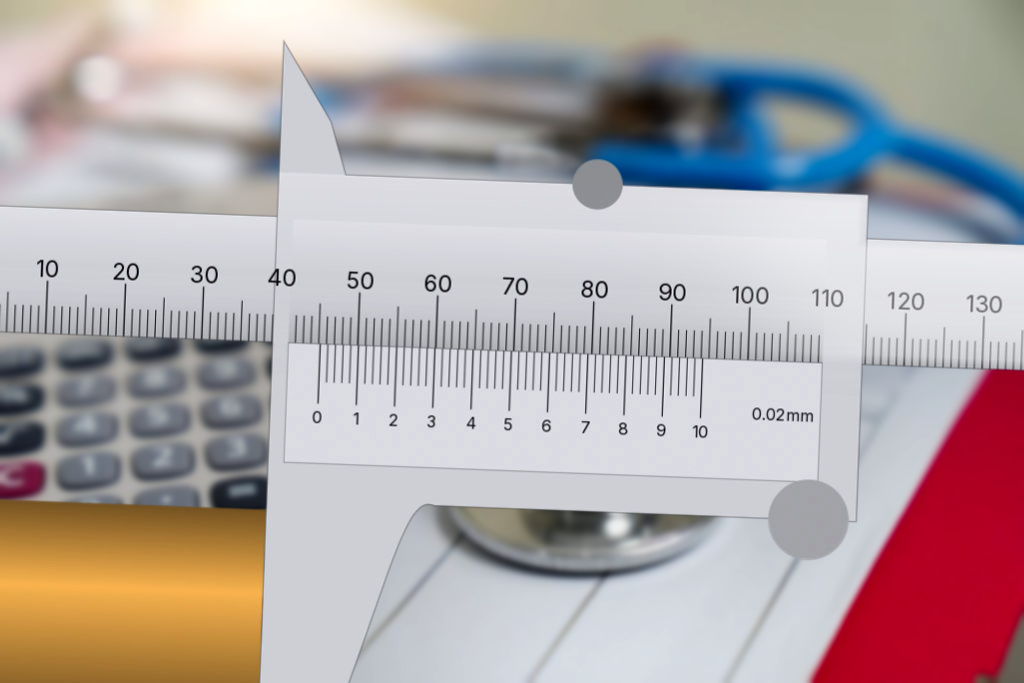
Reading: 45.2; mm
